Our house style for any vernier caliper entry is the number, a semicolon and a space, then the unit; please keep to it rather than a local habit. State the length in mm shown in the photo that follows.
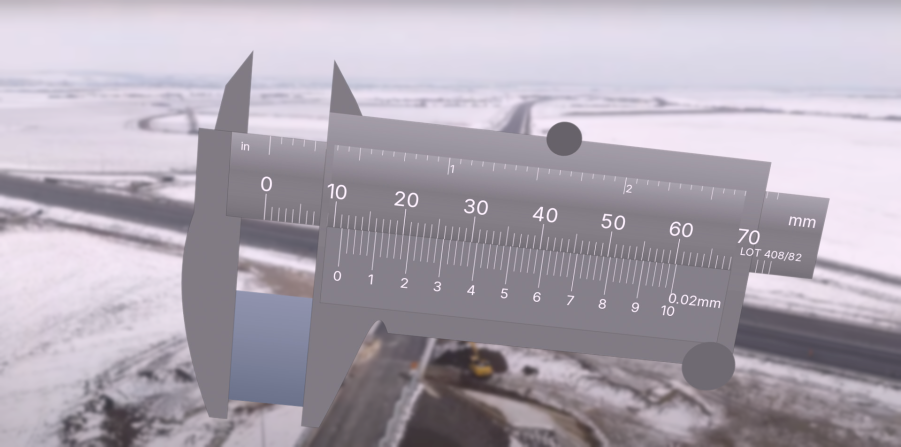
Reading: 11.2; mm
